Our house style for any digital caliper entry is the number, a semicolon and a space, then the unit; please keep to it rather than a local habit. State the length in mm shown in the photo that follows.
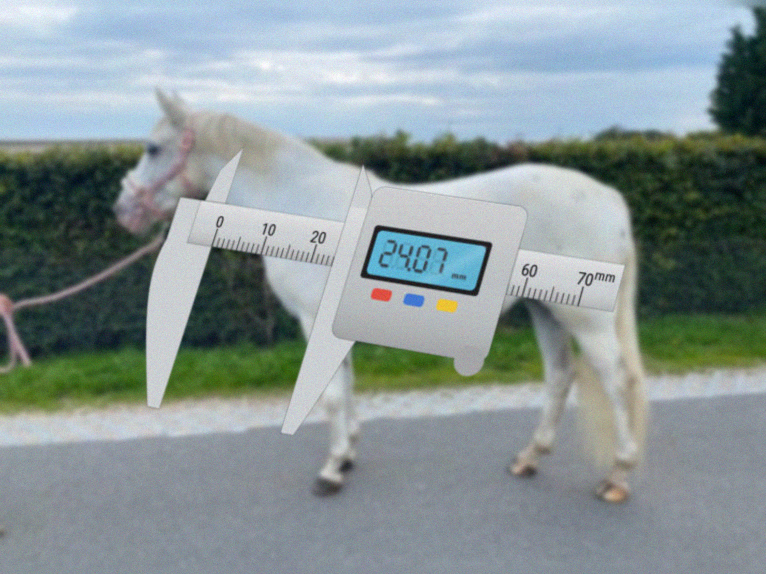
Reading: 24.07; mm
